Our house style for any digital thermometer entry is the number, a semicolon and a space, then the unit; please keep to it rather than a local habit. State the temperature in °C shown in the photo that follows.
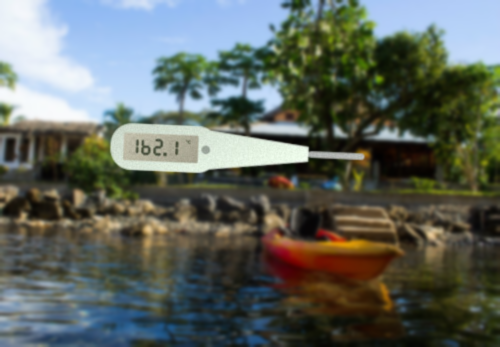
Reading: 162.1; °C
